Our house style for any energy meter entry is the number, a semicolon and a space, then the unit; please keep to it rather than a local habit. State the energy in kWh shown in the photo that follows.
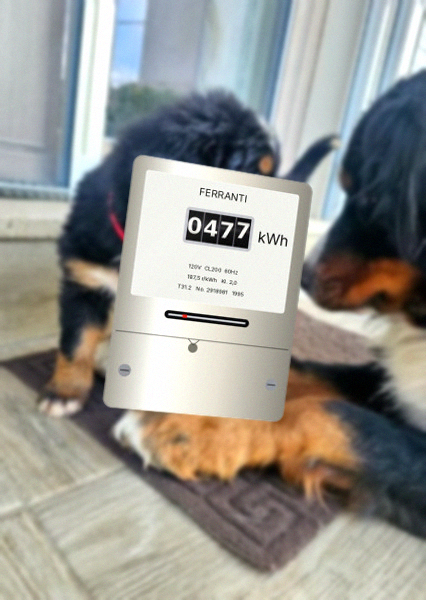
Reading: 477; kWh
